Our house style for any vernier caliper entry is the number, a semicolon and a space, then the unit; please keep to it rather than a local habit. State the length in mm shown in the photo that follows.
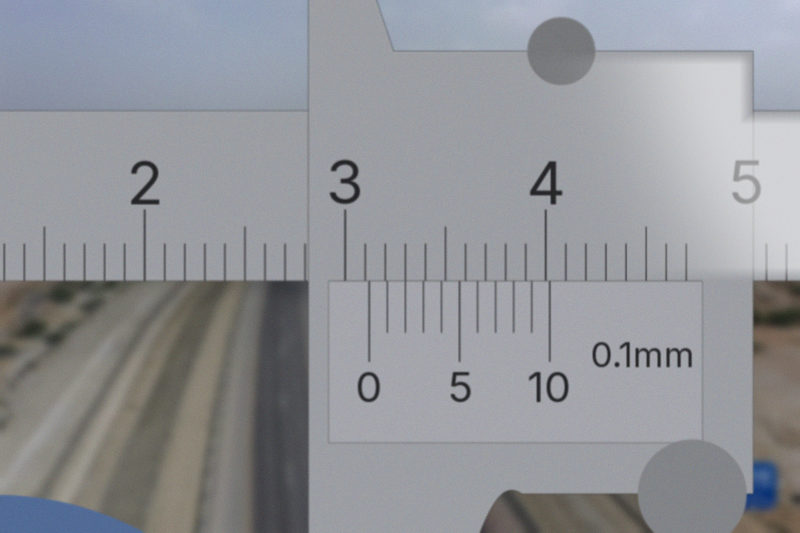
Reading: 31.2; mm
